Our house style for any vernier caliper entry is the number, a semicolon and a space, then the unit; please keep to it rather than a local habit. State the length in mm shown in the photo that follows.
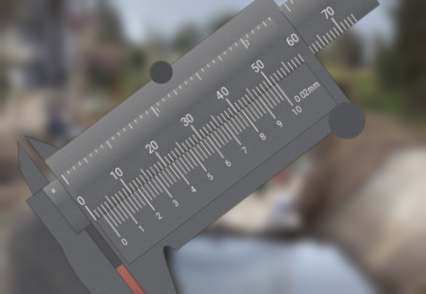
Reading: 2.0; mm
